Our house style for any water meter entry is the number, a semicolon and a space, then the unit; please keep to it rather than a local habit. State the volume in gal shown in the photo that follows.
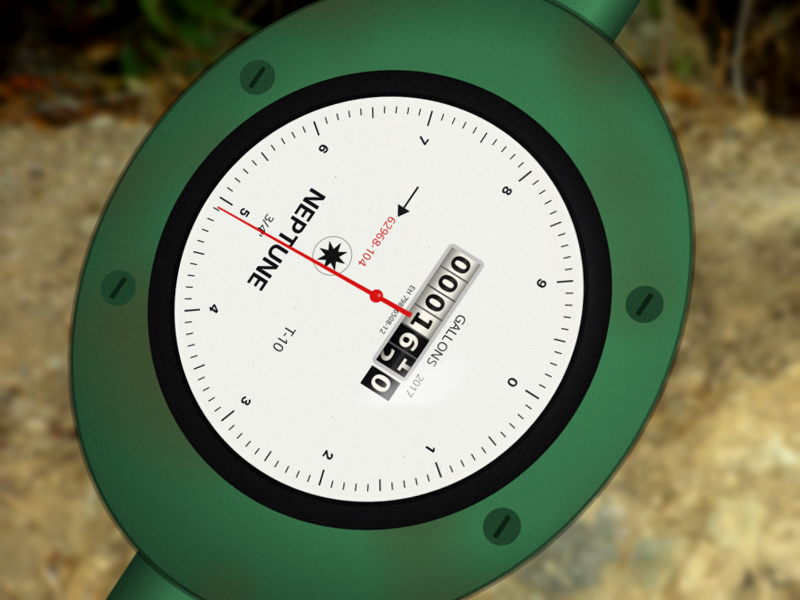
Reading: 1614.9; gal
